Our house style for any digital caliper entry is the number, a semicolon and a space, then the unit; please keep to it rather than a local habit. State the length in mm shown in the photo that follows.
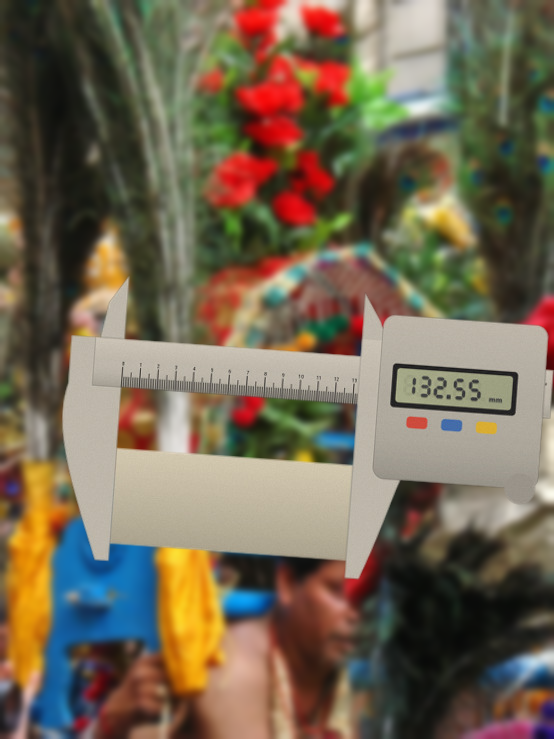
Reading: 132.55; mm
